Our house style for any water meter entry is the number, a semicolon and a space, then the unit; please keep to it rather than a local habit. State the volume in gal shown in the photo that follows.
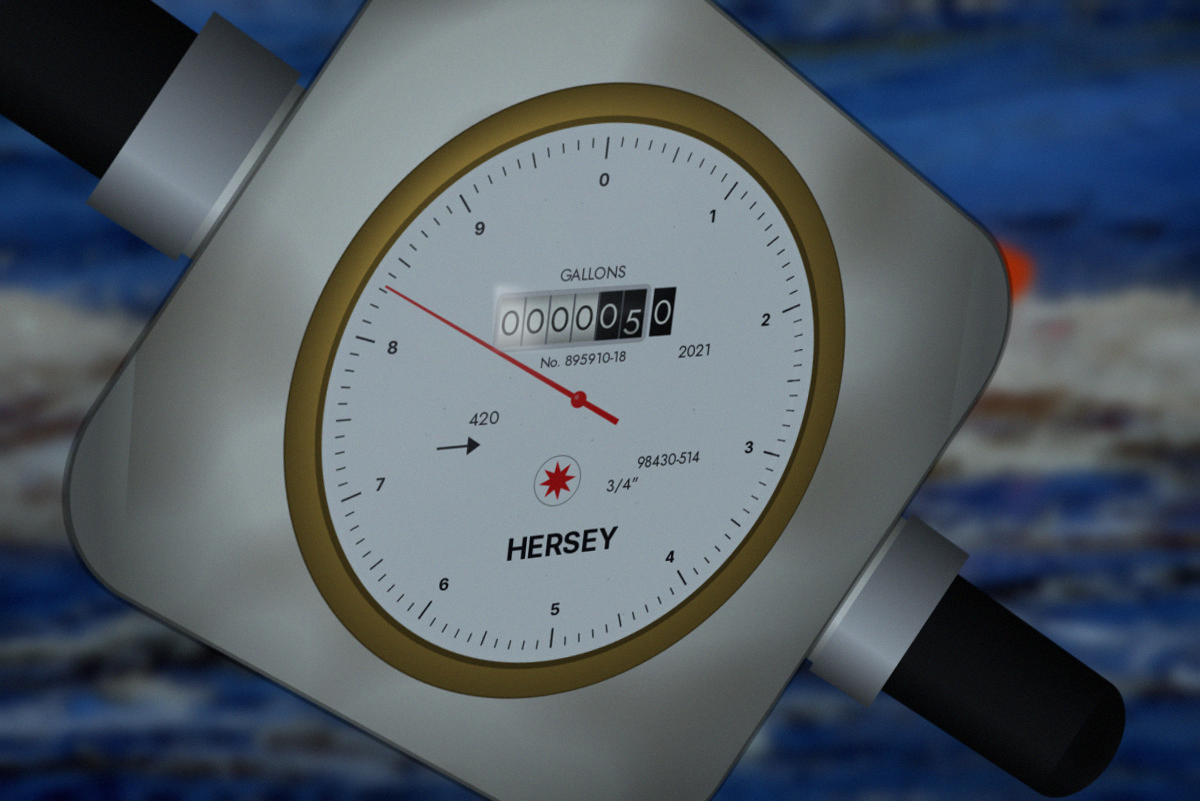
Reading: 48.3; gal
